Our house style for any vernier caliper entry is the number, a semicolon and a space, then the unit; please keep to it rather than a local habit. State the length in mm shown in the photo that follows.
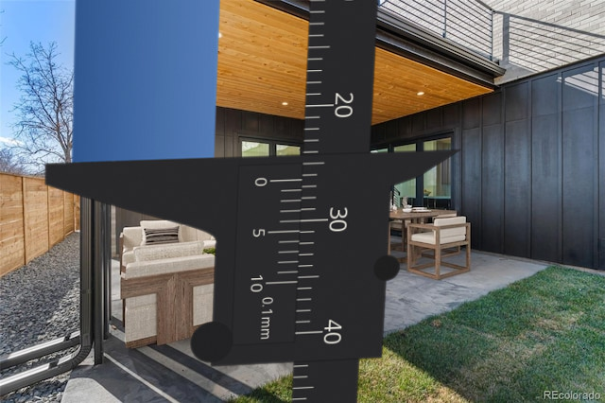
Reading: 26.4; mm
